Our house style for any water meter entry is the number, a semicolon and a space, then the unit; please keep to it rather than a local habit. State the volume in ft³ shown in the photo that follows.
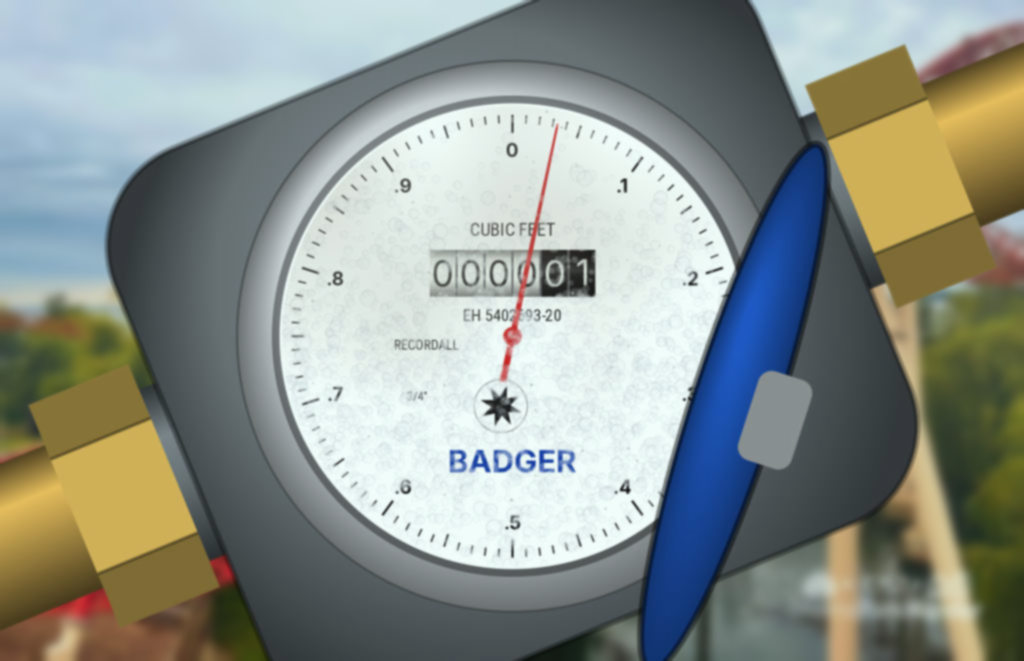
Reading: 1.03; ft³
